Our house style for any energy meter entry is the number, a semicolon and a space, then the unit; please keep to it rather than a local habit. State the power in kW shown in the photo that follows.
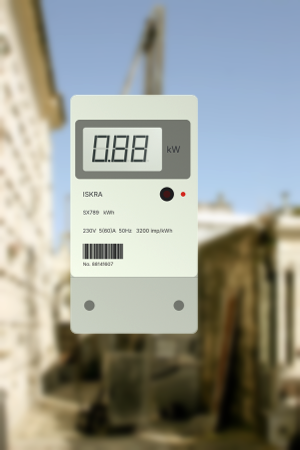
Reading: 0.88; kW
